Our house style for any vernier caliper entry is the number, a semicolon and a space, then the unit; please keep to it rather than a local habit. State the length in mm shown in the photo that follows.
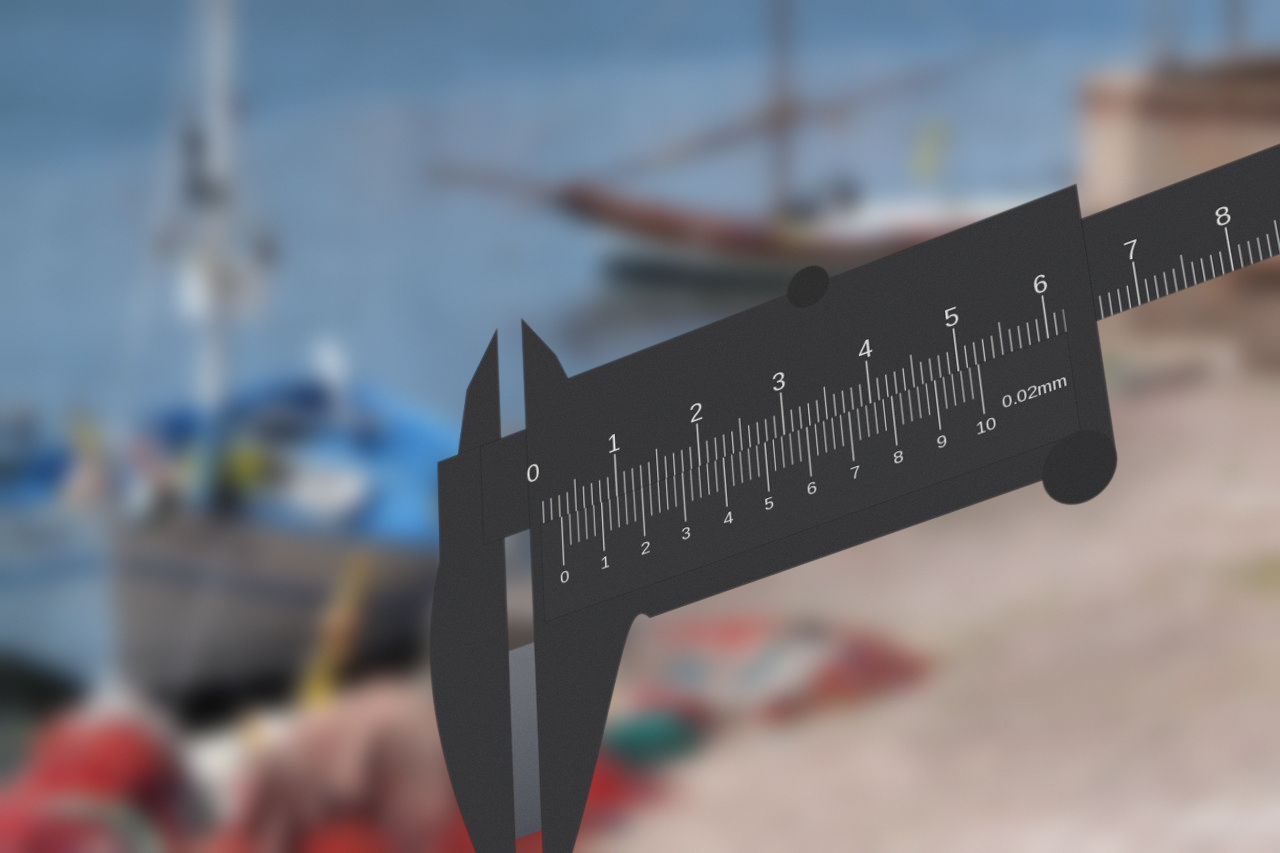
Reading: 3.2; mm
